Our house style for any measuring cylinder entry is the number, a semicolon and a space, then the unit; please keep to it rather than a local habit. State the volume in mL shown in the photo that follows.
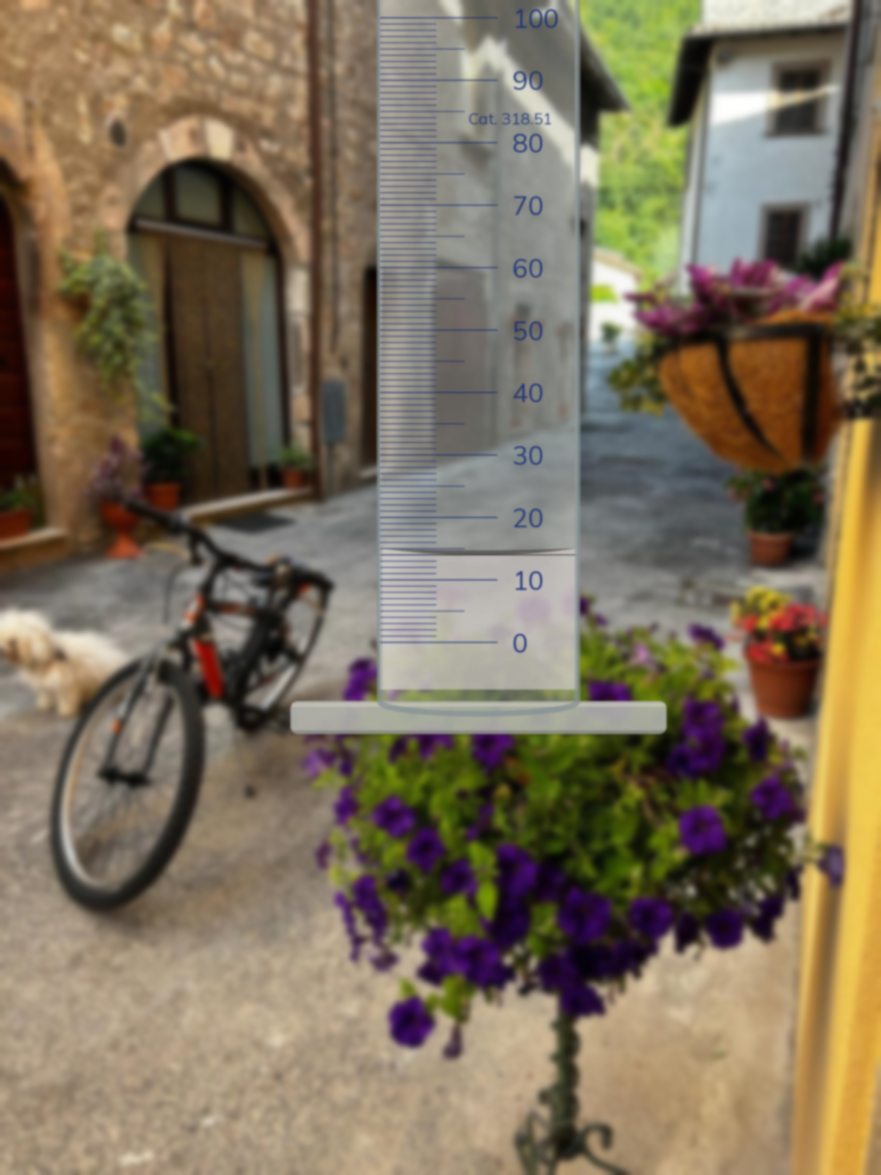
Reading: 14; mL
